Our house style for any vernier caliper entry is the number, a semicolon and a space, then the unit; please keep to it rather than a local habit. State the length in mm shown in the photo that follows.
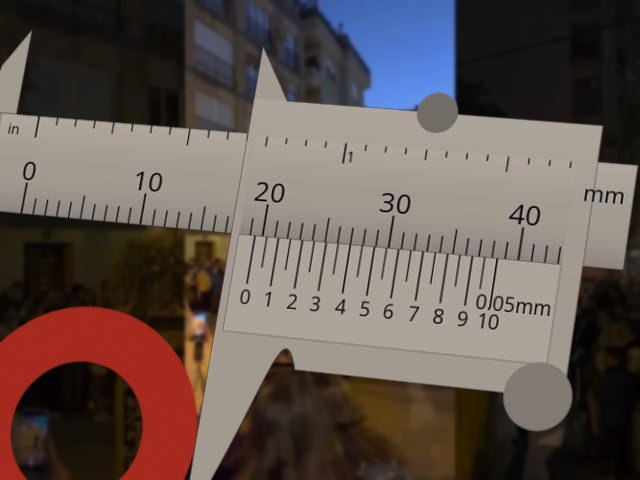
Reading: 19.4; mm
